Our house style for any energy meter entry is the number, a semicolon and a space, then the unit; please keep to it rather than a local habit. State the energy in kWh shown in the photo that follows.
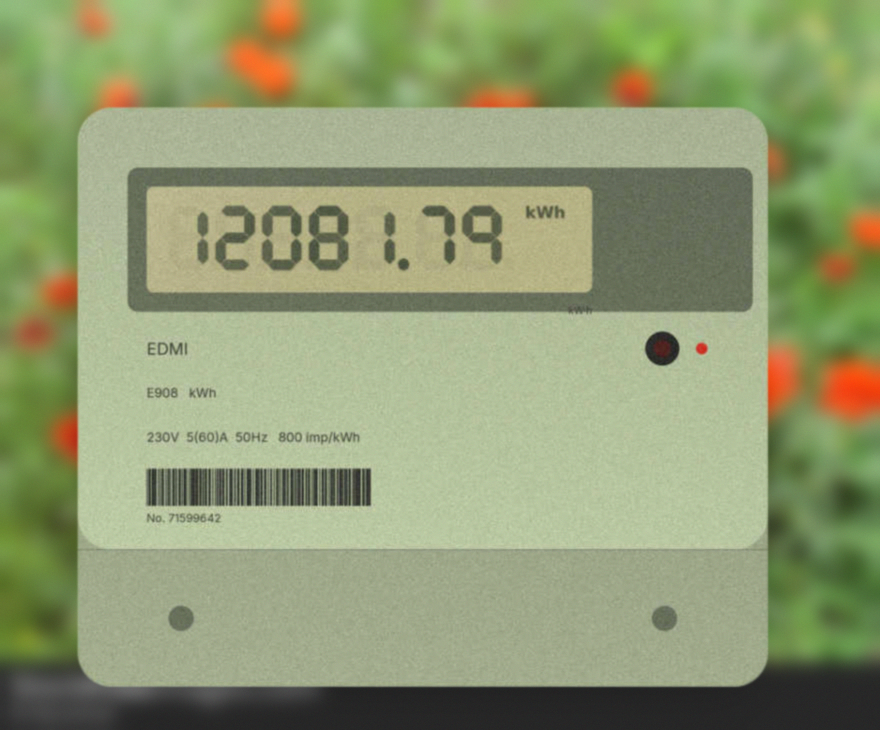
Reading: 12081.79; kWh
